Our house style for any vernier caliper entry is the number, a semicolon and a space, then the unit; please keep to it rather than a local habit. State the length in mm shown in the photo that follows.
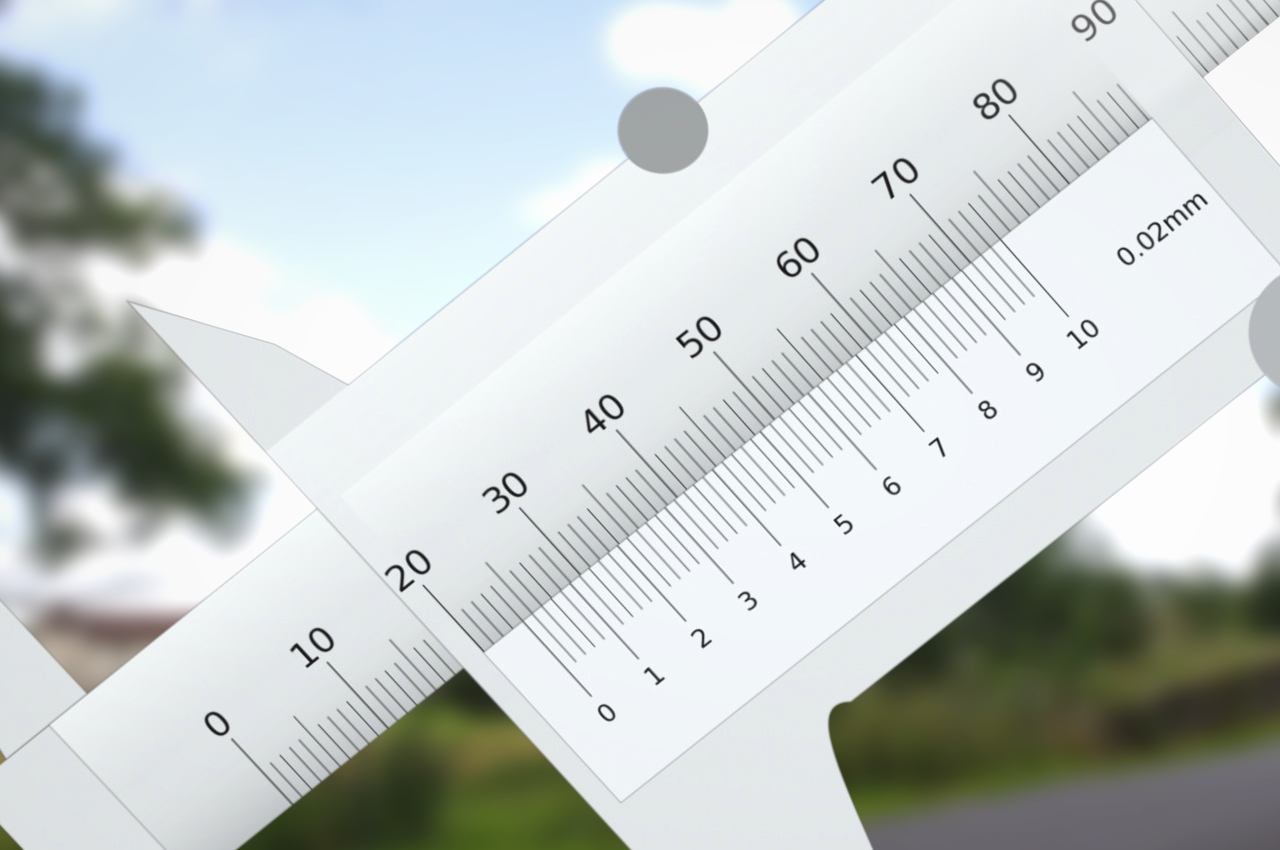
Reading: 24.0; mm
